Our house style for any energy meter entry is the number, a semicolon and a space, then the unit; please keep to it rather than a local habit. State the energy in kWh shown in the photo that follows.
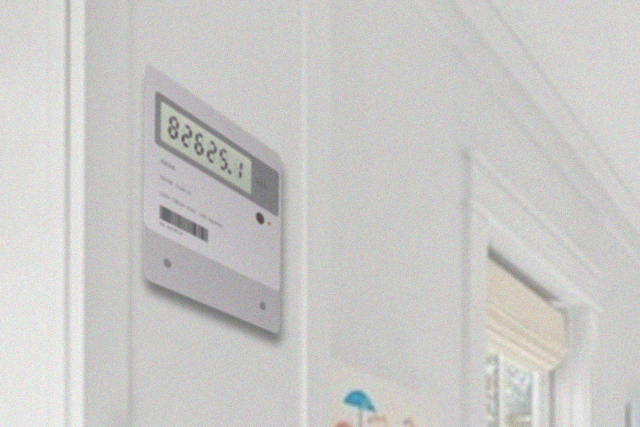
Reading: 82625.1; kWh
